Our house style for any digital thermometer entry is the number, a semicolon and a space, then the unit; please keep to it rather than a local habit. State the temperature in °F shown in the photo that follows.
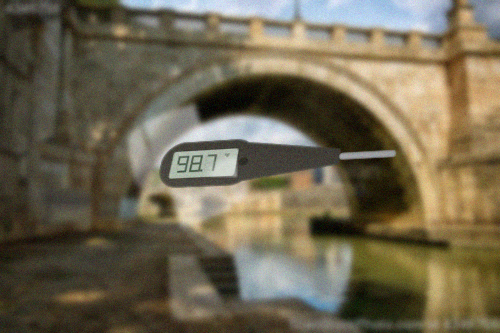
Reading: 98.7; °F
